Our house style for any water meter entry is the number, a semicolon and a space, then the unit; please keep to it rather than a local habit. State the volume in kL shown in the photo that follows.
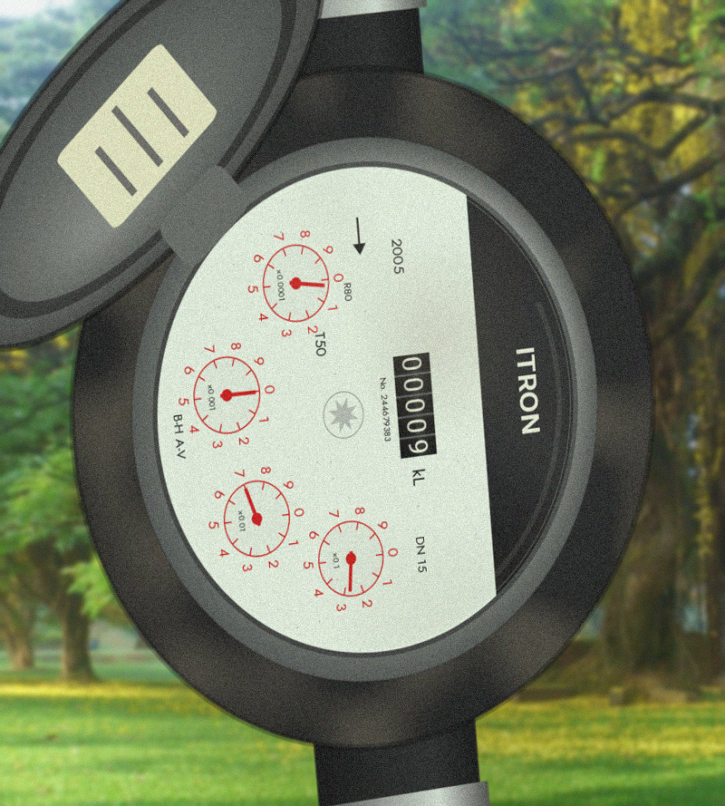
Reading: 9.2700; kL
